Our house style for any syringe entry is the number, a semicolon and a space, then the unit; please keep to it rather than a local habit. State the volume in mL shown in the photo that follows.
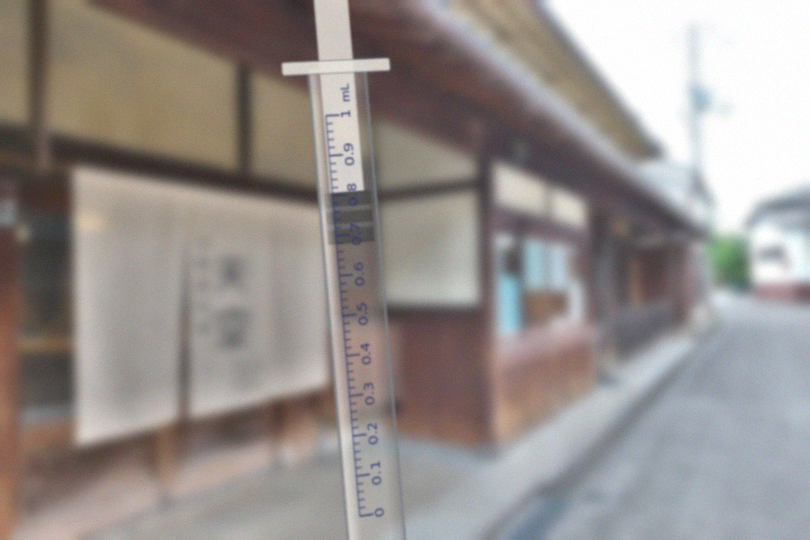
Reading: 0.68; mL
